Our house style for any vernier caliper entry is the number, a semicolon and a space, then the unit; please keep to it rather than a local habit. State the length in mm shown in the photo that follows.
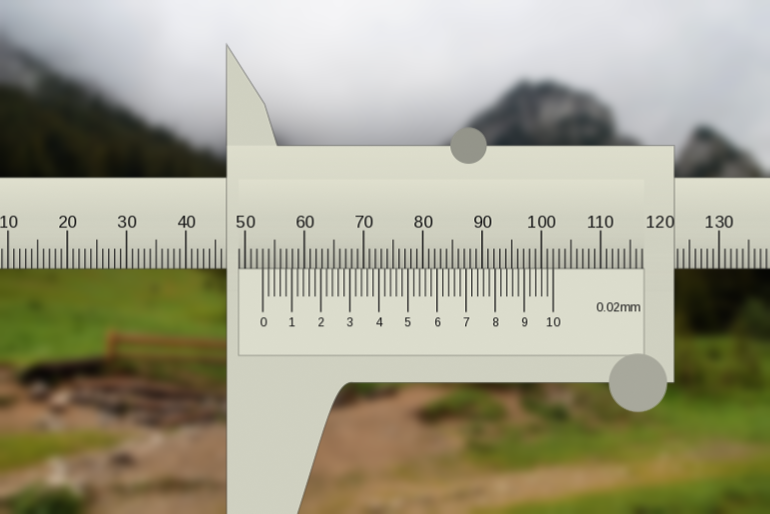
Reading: 53.0; mm
